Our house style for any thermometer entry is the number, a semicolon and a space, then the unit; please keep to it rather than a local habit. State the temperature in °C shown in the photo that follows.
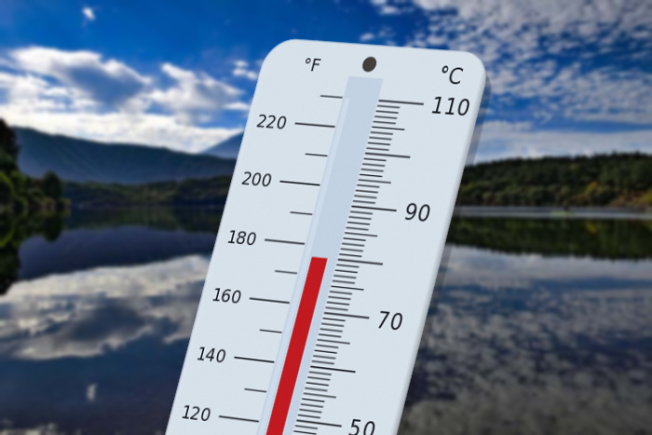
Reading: 80; °C
